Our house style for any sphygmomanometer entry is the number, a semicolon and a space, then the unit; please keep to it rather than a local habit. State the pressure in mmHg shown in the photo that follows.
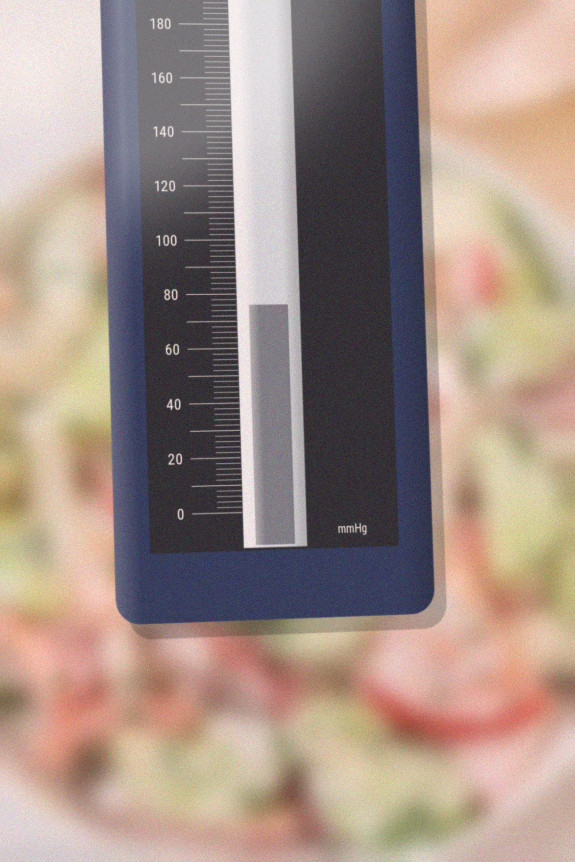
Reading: 76; mmHg
